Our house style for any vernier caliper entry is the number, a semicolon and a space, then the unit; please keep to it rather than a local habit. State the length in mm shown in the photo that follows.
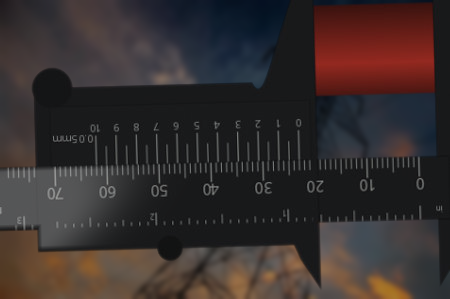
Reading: 23.0; mm
